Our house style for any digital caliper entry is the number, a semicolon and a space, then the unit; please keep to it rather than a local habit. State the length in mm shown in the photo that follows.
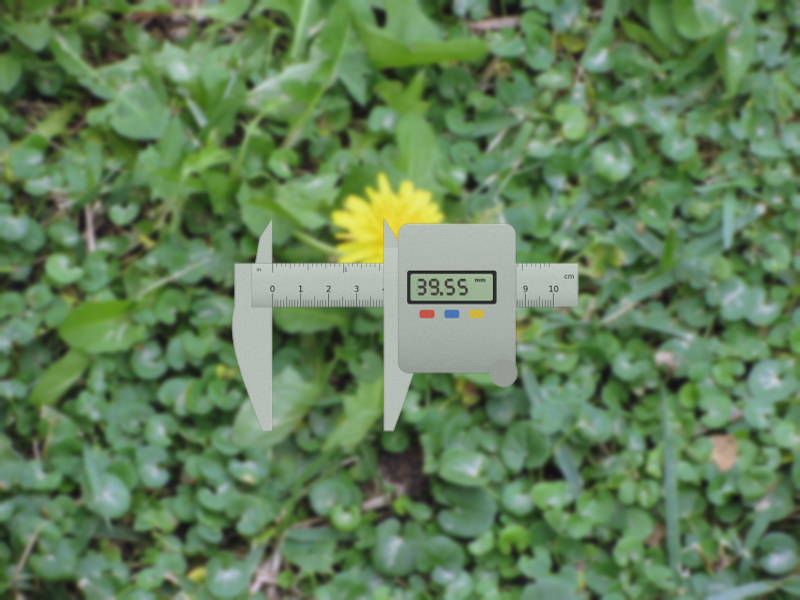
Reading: 39.55; mm
